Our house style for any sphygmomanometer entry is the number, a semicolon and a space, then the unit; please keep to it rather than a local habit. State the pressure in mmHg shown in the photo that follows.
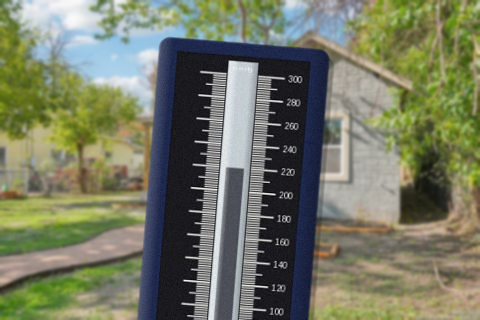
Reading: 220; mmHg
